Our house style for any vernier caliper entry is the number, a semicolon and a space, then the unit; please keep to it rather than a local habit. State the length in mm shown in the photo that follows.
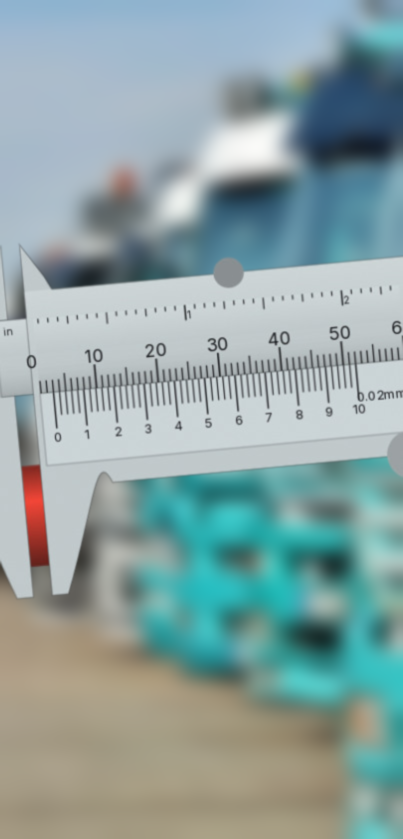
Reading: 3.0; mm
